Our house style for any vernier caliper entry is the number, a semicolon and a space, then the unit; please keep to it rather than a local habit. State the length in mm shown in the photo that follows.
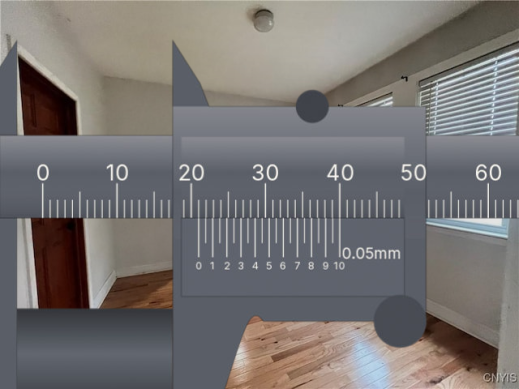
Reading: 21.0; mm
